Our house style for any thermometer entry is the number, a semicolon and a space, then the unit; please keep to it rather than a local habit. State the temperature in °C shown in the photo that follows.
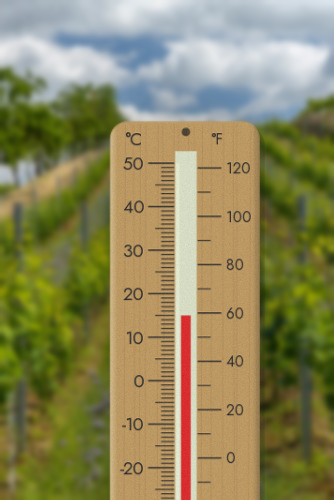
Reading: 15; °C
